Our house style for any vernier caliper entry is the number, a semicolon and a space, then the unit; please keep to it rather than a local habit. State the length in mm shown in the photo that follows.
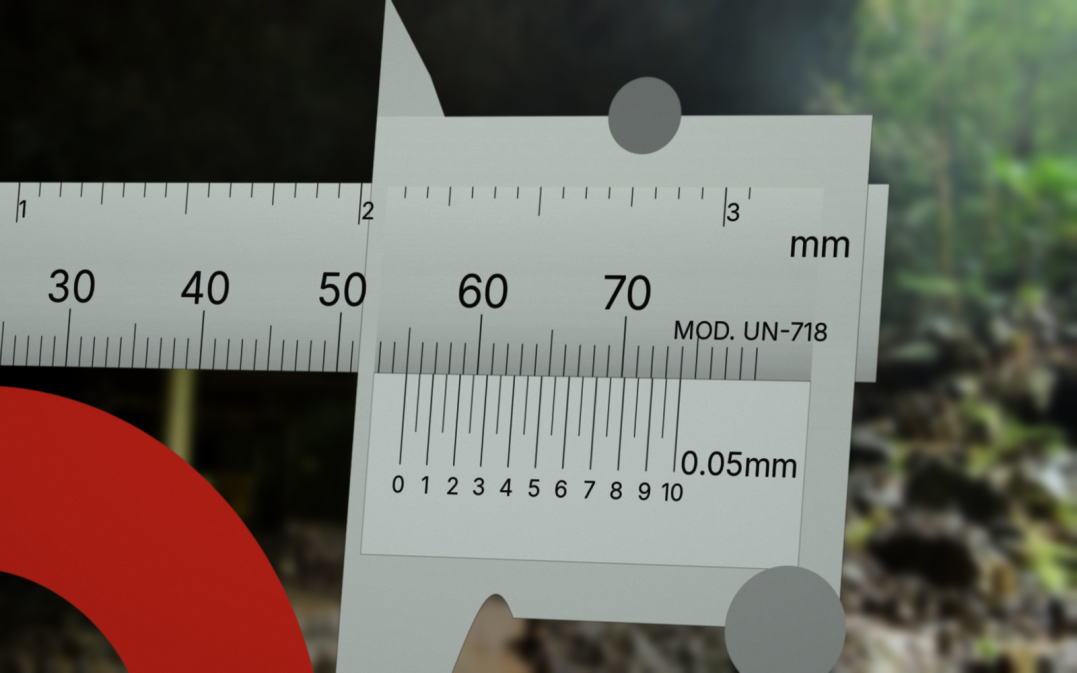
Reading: 55.0; mm
